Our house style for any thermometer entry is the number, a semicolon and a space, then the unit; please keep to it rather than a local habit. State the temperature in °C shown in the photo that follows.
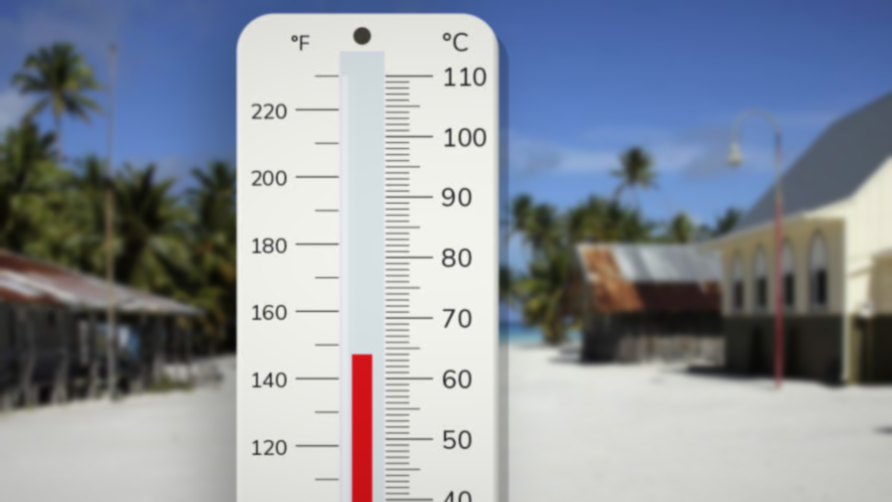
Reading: 64; °C
